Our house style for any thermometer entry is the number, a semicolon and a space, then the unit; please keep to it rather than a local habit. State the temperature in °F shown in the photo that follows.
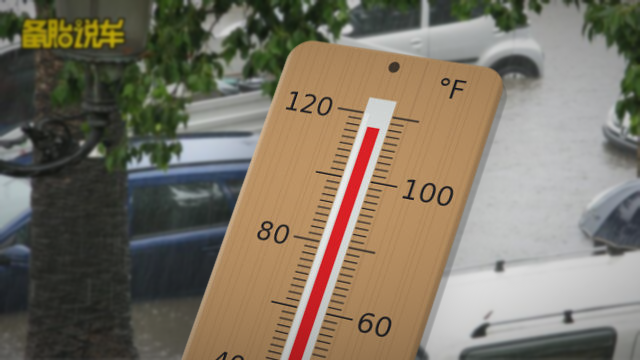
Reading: 116; °F
